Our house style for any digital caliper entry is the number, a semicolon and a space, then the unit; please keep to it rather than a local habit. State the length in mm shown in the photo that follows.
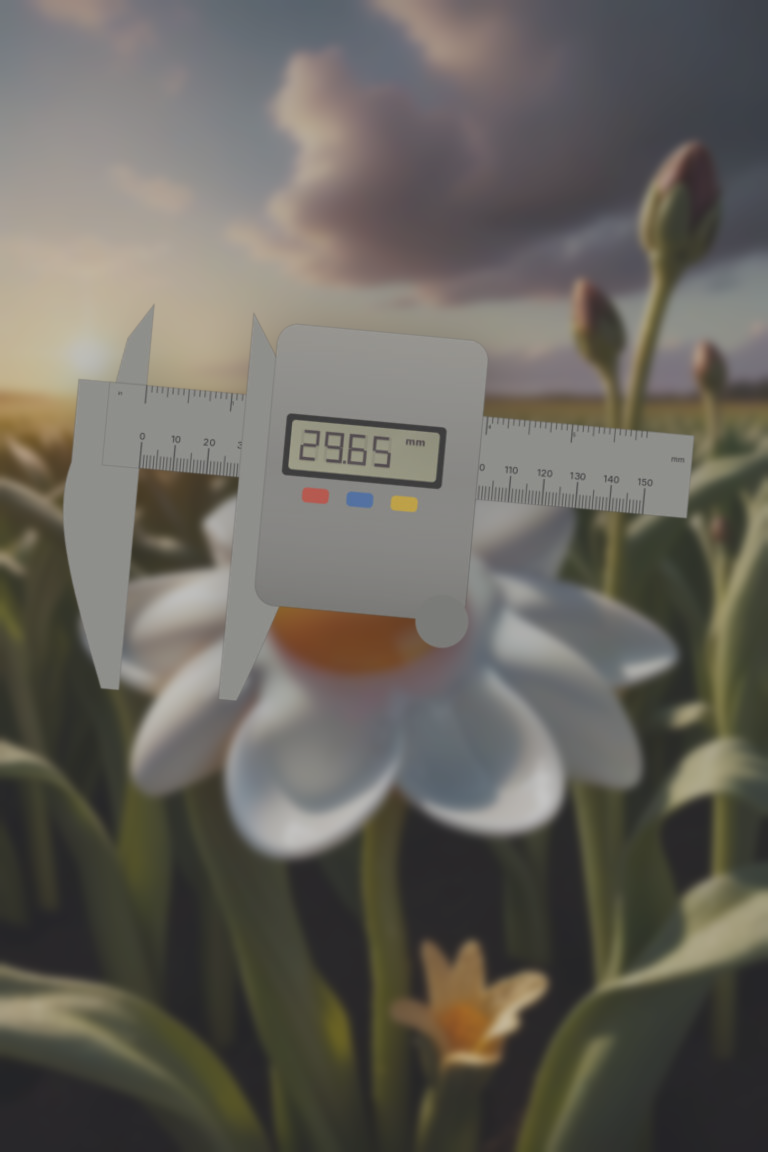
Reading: 29.65; mm
